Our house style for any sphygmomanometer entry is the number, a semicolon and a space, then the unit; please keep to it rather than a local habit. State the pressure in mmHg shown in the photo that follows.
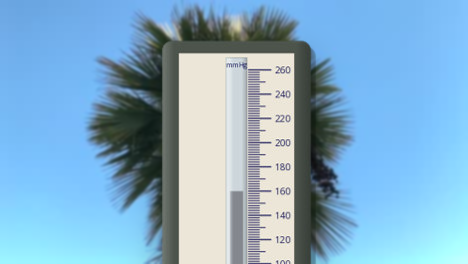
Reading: 160; mmHg
